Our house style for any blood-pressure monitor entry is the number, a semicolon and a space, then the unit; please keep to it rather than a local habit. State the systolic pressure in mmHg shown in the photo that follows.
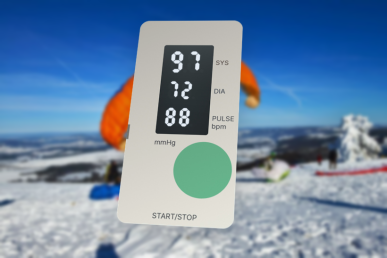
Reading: 97; mmHg
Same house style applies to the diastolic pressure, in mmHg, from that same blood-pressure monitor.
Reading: 72; mmHg
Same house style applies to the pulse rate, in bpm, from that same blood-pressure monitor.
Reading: 88; bpm
